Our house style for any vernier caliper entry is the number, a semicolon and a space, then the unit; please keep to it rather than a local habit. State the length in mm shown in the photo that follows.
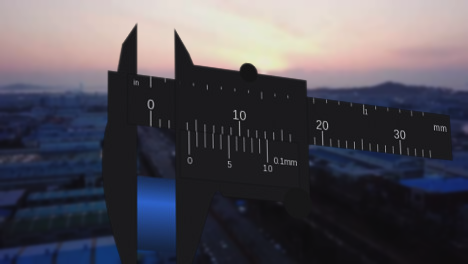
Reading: 4.2; mm
